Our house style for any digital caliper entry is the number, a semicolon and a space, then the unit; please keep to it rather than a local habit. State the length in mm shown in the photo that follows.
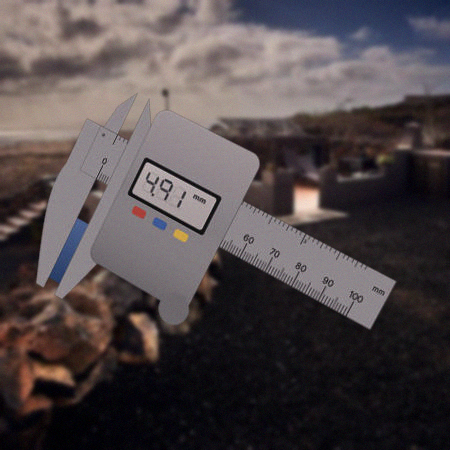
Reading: 4.91; mm
